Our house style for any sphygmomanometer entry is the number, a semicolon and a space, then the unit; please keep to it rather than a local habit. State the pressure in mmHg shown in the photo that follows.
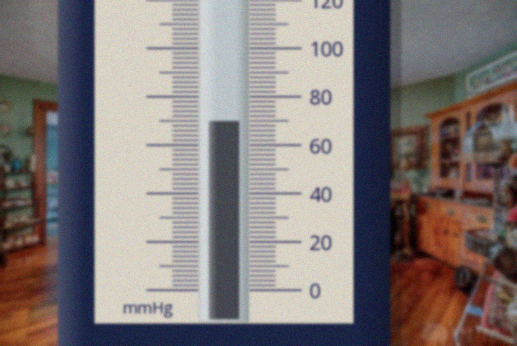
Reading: 70; mmHg
